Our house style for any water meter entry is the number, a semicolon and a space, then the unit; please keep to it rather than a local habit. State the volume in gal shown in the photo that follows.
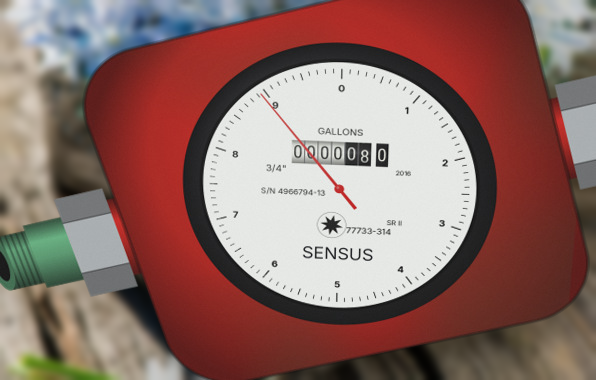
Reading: 78.9; gal
